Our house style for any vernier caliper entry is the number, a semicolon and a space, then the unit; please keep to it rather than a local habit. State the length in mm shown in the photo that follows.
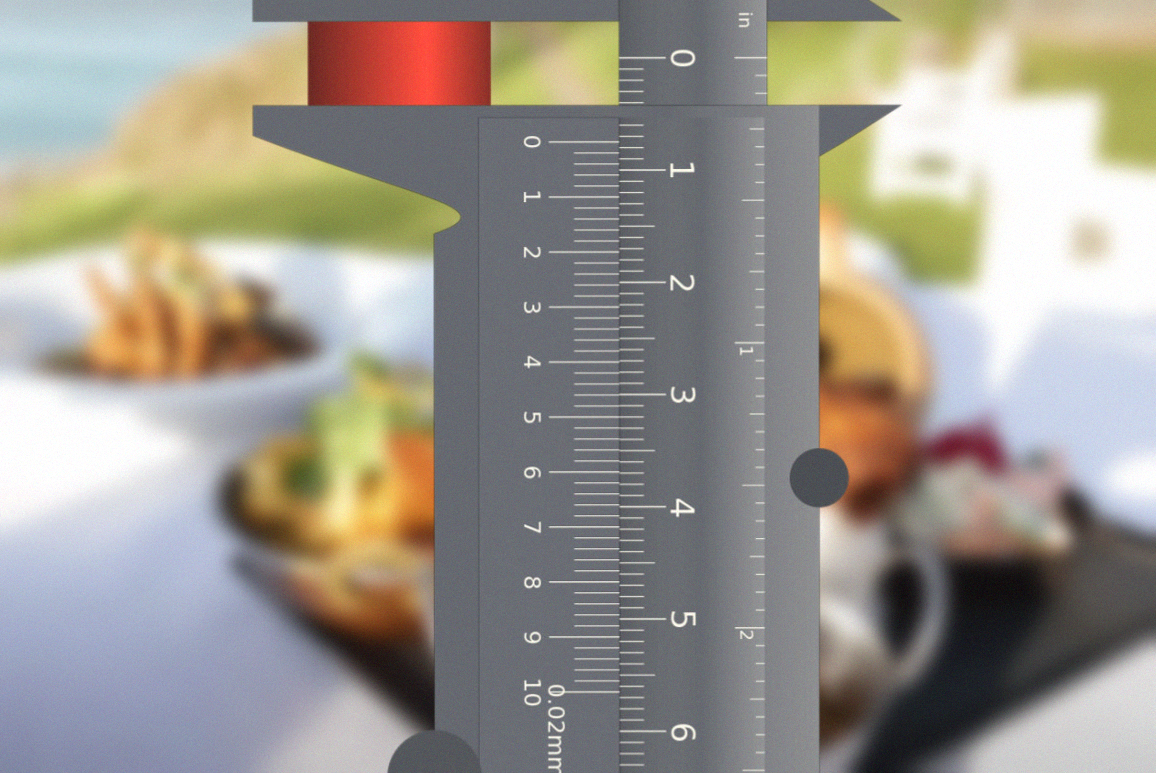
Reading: 7.5; mm
